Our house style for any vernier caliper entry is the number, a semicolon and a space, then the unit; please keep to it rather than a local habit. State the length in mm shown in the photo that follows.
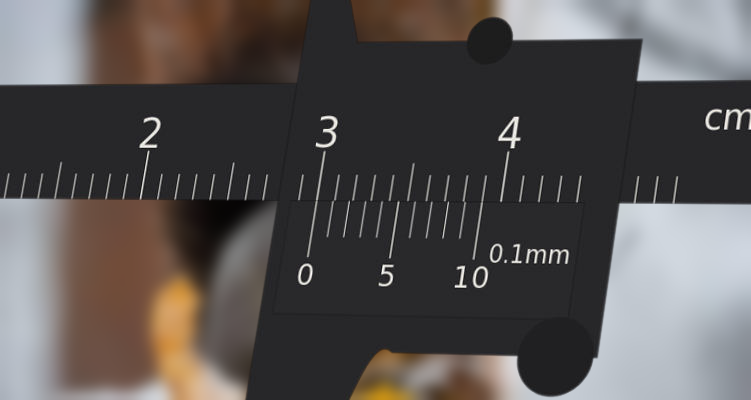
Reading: 30.0; mm
